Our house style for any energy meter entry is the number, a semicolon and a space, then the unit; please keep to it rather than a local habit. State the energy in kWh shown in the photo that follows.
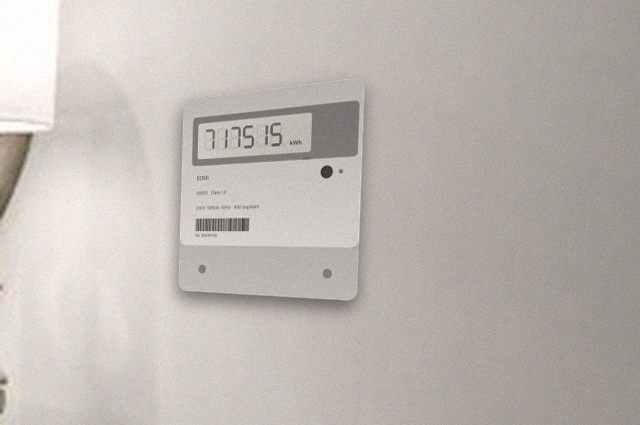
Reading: 717515; kWh
